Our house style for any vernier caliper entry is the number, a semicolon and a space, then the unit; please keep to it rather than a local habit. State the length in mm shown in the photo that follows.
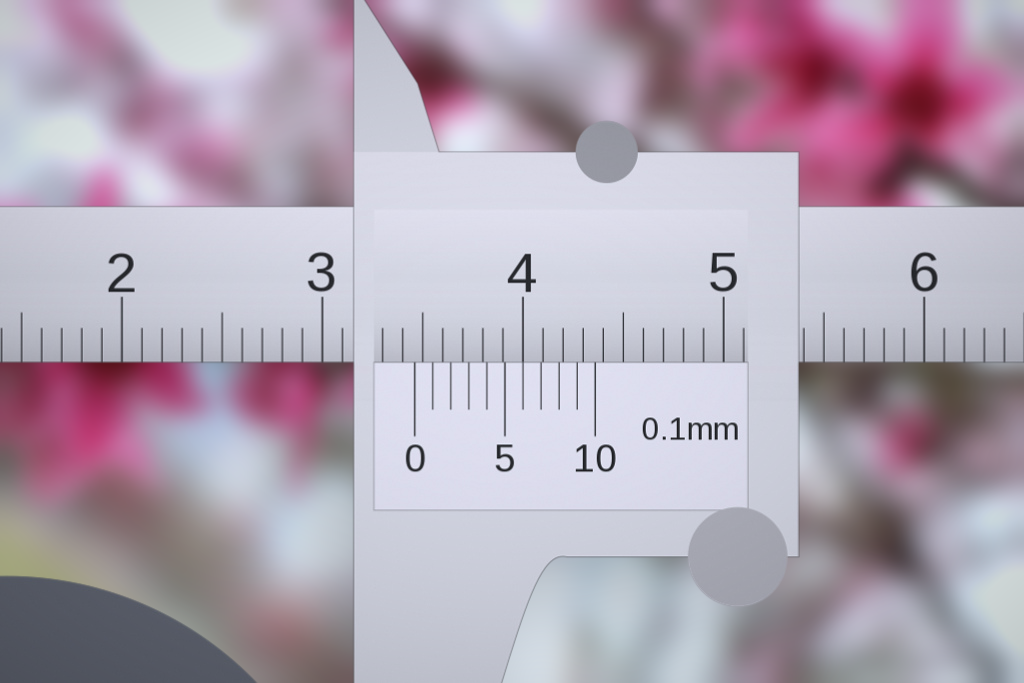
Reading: 34.6; mm
